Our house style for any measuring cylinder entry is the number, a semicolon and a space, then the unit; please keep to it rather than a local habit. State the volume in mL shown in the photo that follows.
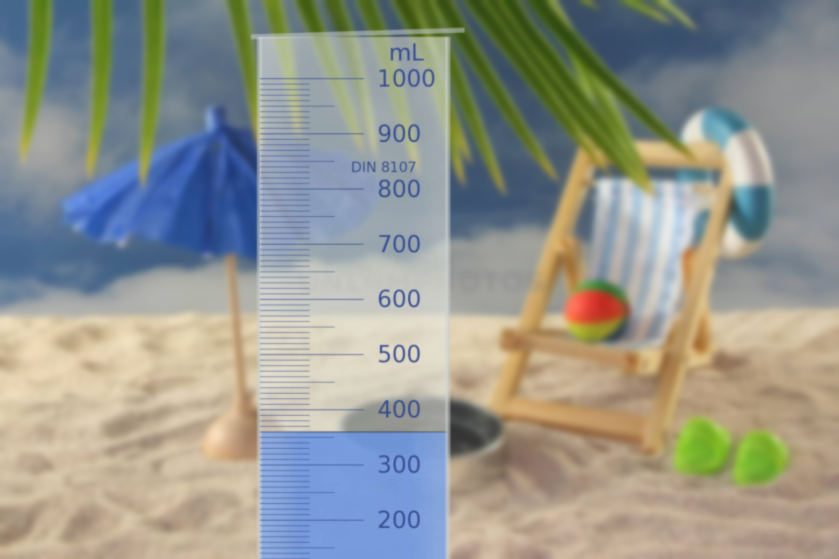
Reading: 360; mL
